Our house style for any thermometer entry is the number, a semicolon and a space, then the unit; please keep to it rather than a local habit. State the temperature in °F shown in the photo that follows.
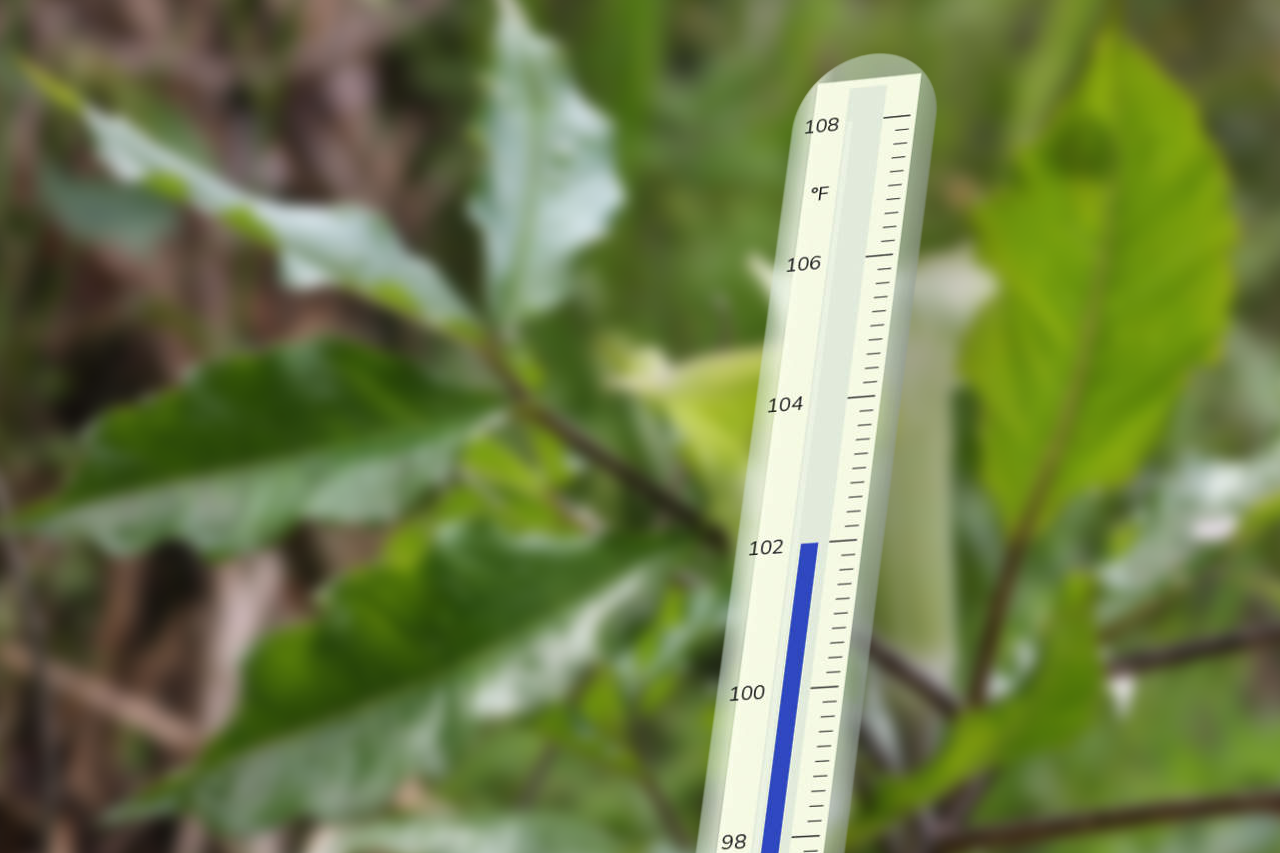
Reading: 102; °F
